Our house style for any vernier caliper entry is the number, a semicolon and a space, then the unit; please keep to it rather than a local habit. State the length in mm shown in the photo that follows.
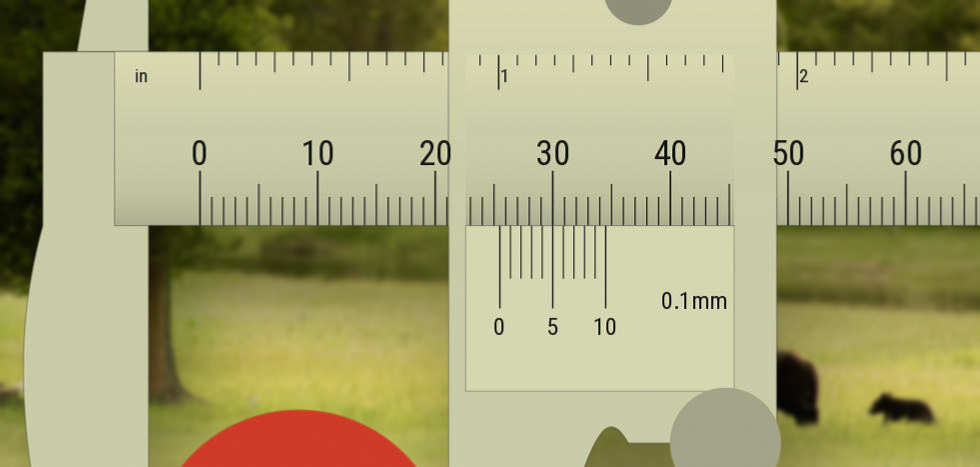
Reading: 25.5; mm
